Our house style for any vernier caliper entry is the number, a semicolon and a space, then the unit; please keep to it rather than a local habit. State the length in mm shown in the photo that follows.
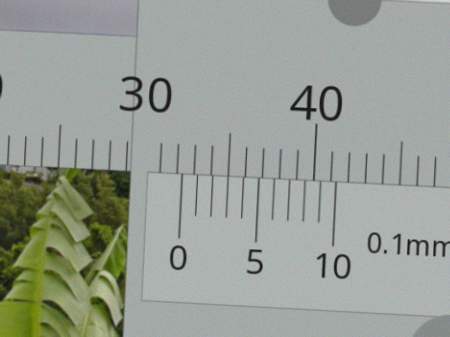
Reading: 32.3; mm
